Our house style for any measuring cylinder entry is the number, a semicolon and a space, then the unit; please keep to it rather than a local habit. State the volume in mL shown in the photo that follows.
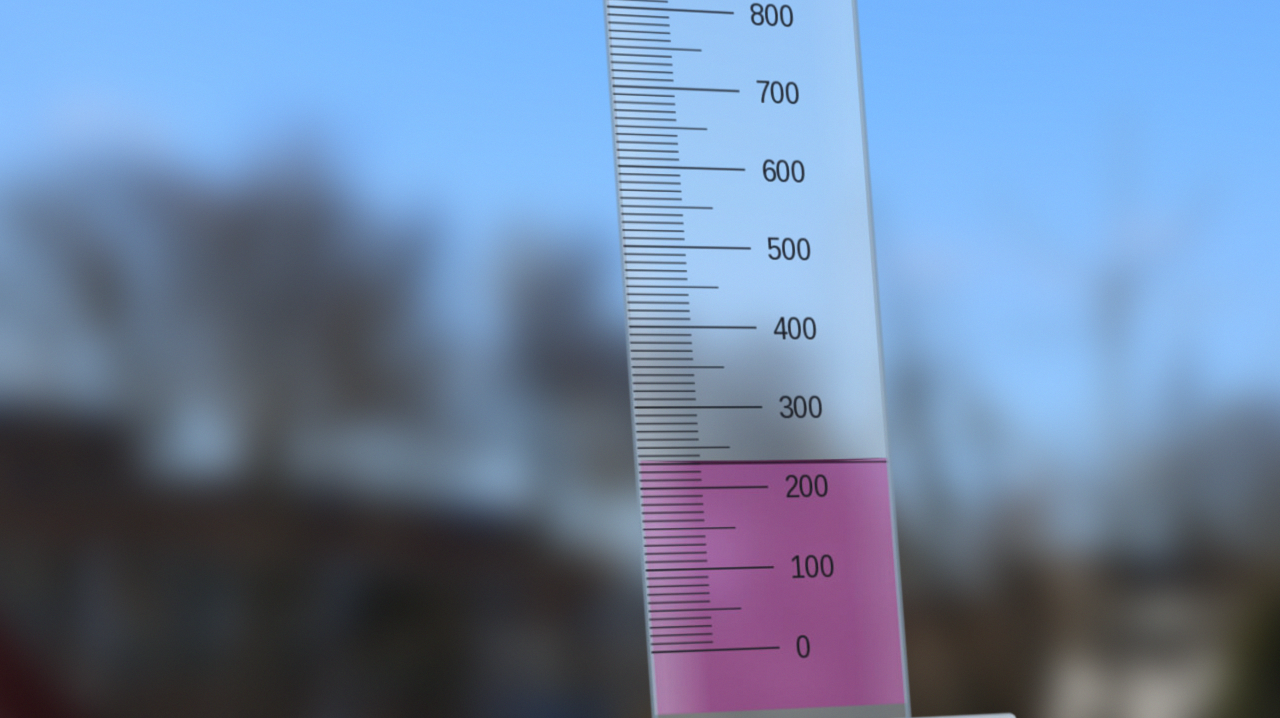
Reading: 230; mL
